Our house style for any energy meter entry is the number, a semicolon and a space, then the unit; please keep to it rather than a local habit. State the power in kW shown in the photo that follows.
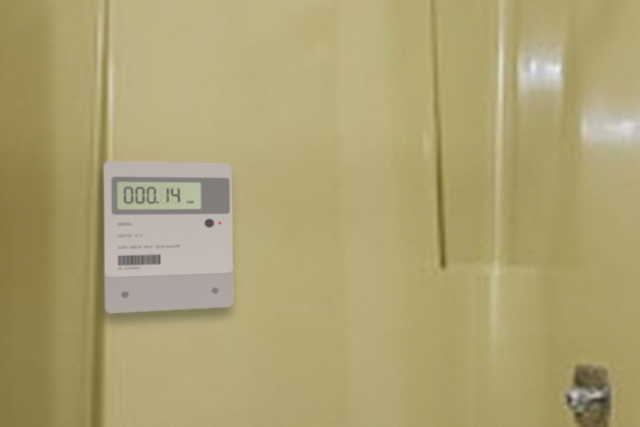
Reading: 0.14; kW
